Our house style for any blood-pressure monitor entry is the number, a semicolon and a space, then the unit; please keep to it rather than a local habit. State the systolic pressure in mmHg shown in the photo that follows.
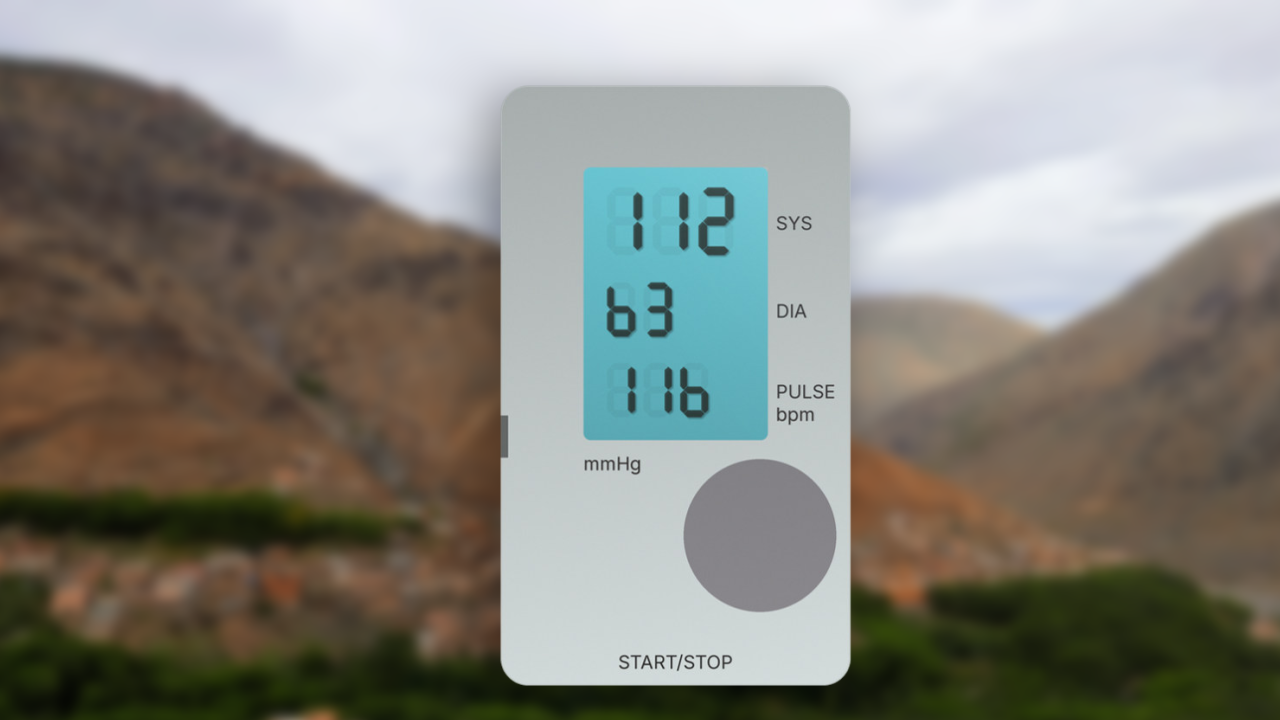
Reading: 112; mmHg
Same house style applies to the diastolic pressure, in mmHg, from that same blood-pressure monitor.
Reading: 63; mmHg
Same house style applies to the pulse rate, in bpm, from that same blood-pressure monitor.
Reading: 116; bpm
